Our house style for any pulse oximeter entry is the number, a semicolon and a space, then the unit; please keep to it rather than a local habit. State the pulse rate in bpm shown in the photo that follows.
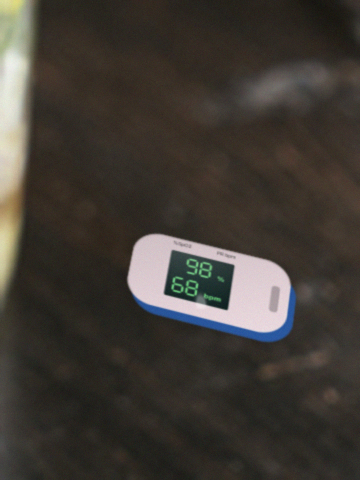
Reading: 68; bpm
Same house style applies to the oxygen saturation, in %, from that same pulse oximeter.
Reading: 98; %
